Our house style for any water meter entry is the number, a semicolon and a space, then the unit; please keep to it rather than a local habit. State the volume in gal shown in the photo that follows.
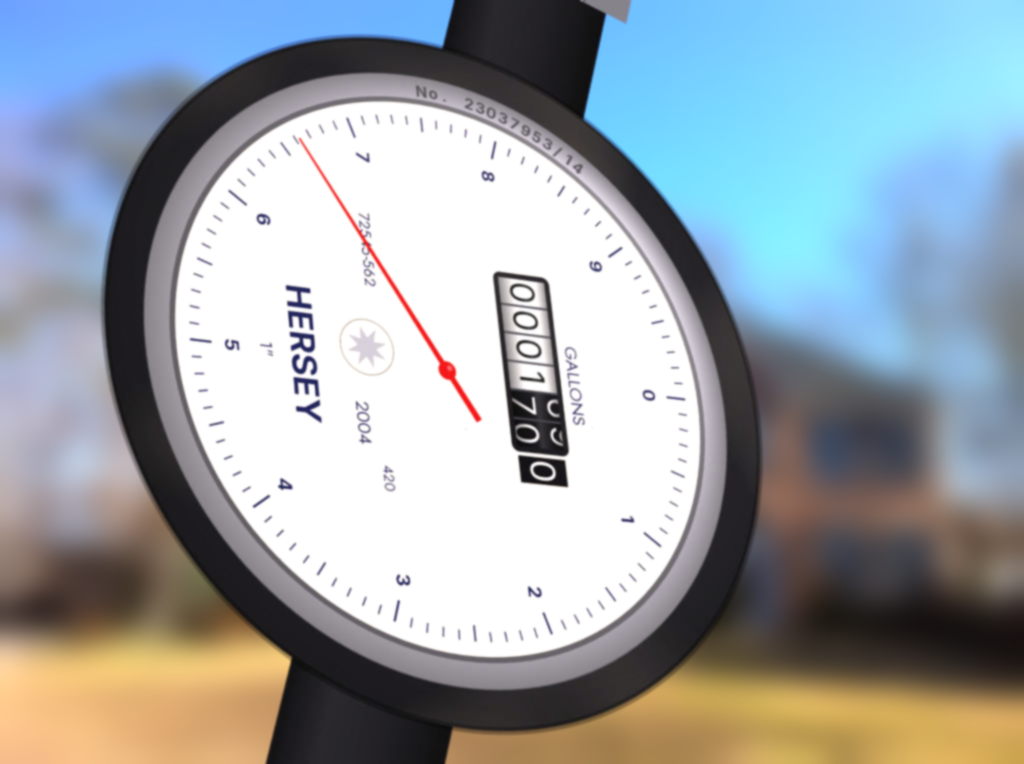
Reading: 1696.6; gal
